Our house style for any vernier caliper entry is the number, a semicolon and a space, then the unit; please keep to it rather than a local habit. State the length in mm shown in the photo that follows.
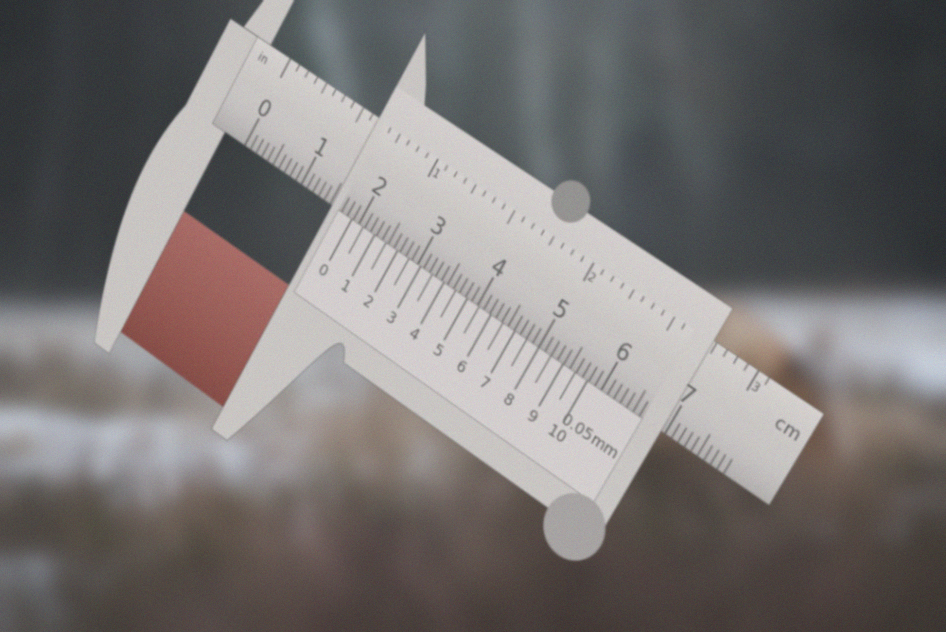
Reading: 18.8; mm
